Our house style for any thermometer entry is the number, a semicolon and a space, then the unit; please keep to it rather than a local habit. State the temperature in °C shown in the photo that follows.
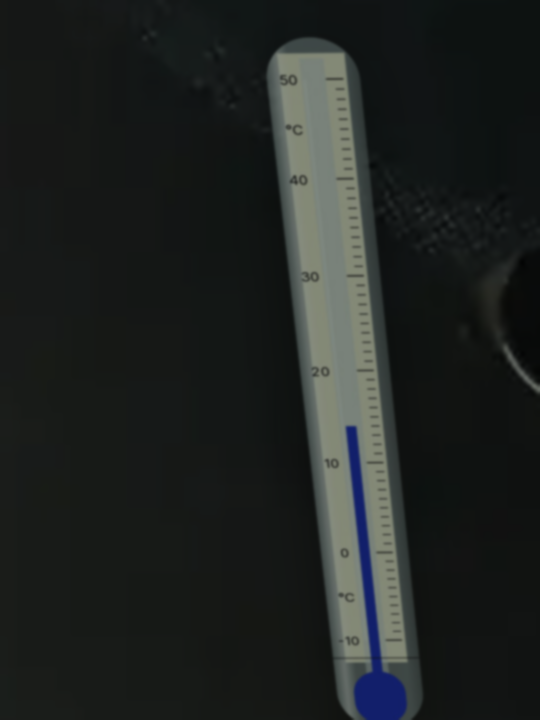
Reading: 14; °C
